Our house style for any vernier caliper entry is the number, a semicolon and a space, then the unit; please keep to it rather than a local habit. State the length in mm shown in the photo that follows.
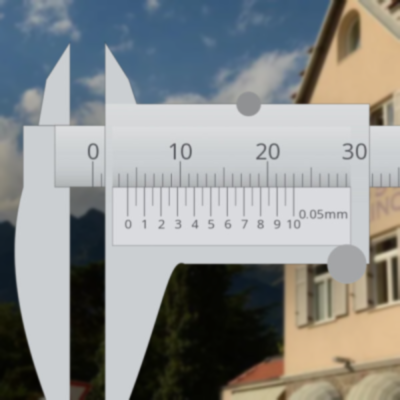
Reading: 4.0; mm
